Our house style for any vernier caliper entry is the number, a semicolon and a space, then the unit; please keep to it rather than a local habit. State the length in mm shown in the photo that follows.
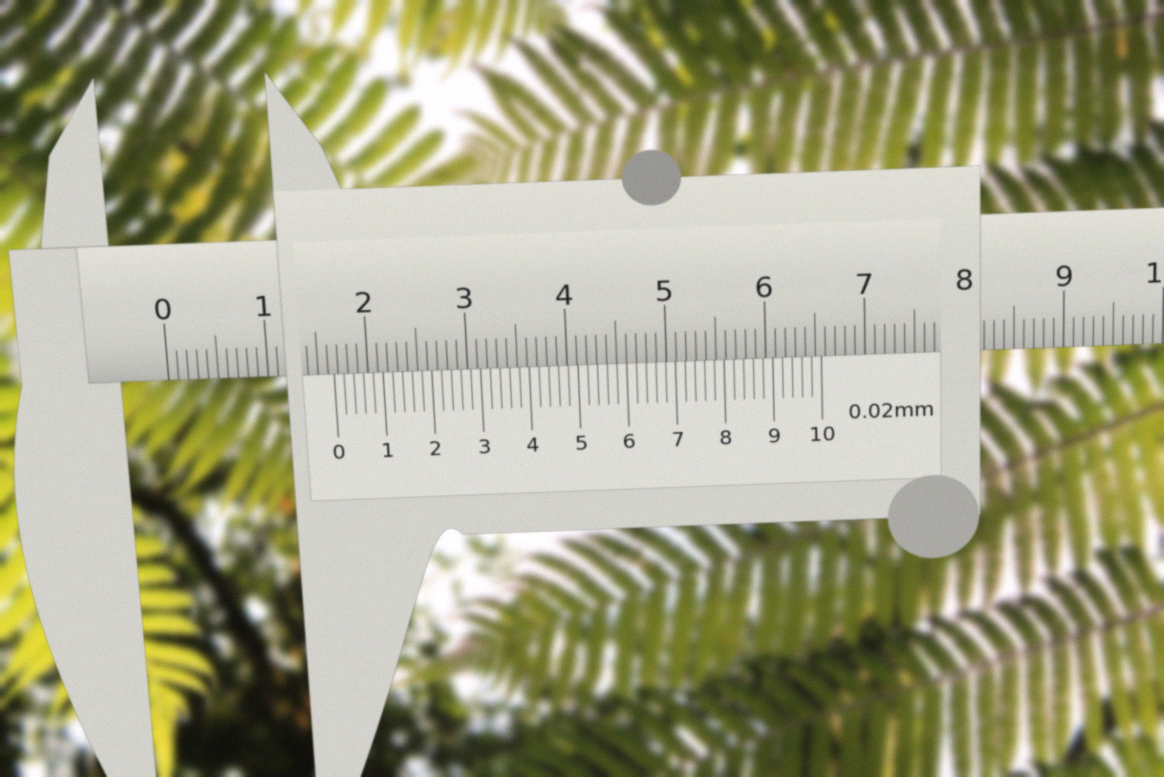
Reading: 16.6; mm
